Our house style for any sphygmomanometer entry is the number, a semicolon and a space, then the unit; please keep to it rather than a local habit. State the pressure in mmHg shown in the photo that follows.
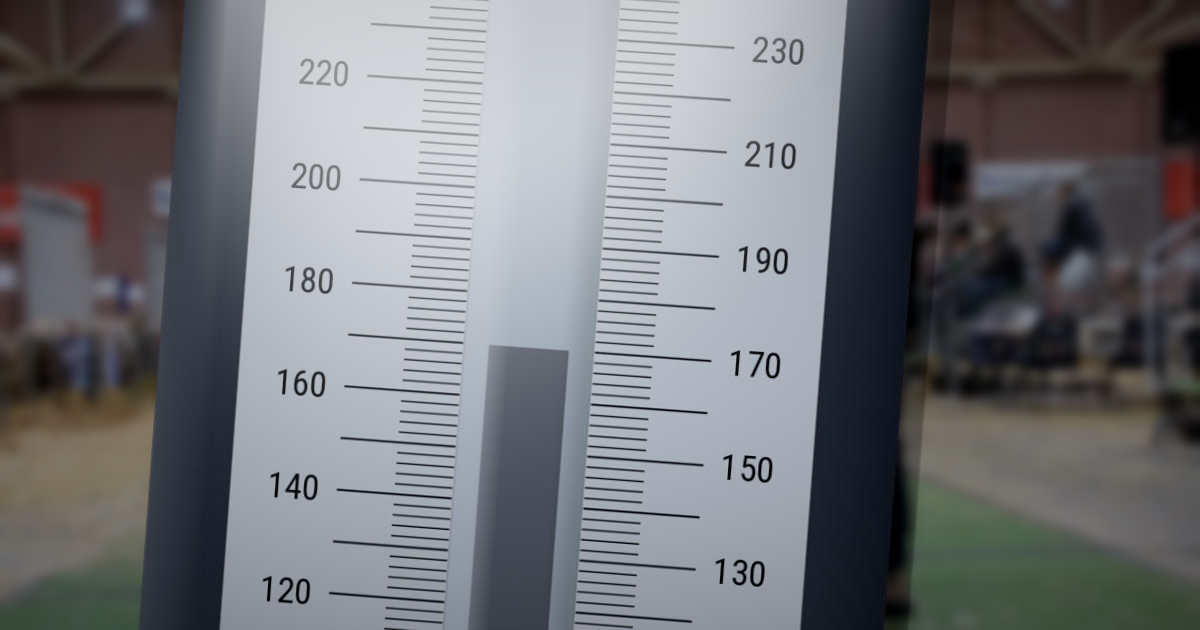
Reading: 170; mmHg
